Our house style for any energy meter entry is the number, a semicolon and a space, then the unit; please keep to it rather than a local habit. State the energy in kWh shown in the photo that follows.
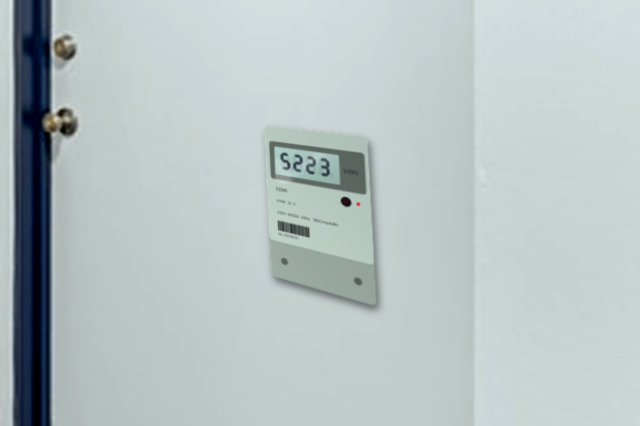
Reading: 5223; kWh
